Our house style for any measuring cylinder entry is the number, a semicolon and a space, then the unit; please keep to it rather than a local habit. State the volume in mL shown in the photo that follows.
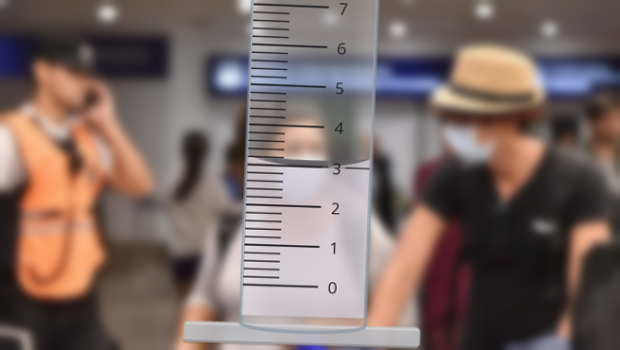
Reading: 3; mL
